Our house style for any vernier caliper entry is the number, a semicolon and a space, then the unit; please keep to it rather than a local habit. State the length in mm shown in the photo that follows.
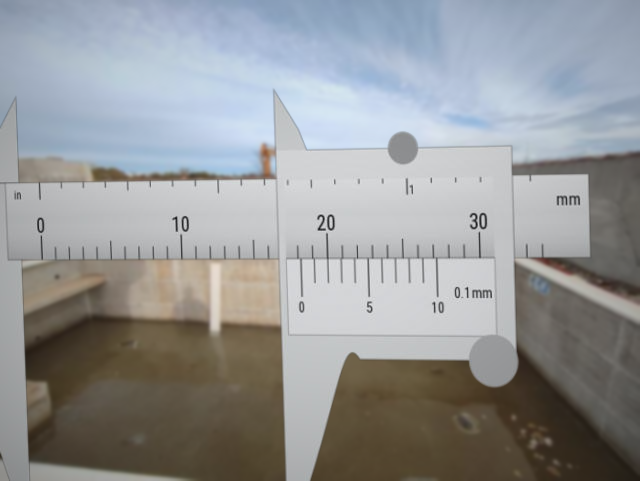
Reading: 18.2; mm
